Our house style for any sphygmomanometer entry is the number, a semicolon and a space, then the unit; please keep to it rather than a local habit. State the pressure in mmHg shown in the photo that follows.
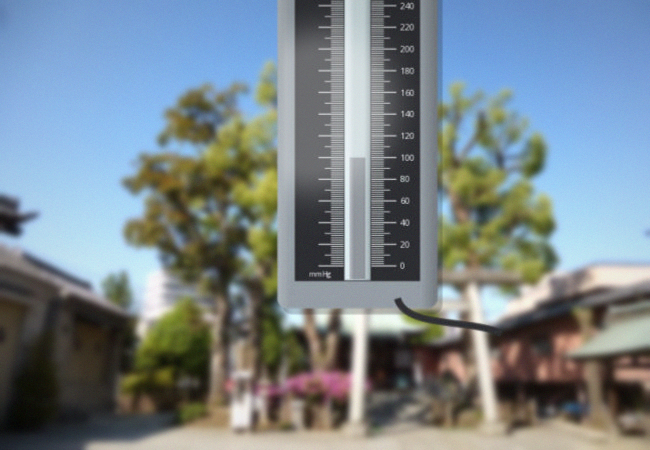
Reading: 100; mmHg
